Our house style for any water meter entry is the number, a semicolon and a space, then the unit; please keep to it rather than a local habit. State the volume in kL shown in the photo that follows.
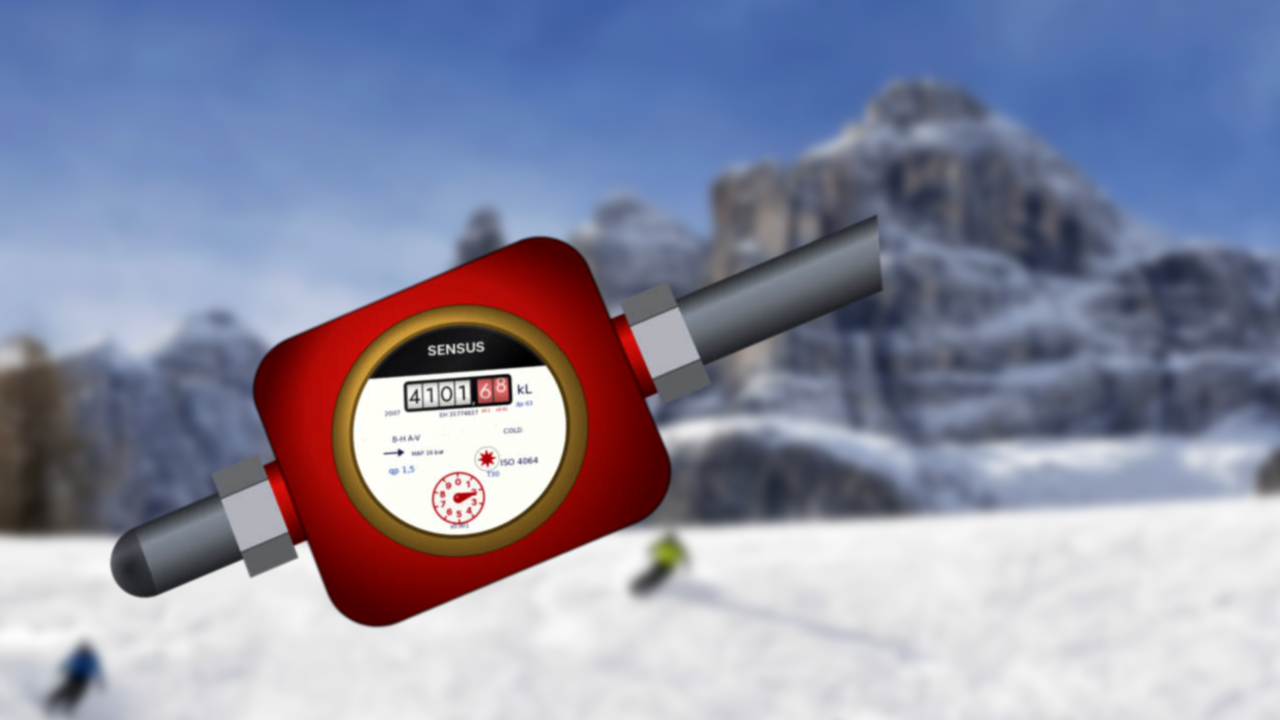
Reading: 4101.682; kL
